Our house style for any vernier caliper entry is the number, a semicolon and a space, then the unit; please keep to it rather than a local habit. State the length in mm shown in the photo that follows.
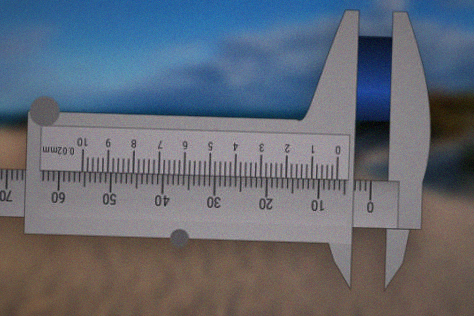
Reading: 6.5; mm
